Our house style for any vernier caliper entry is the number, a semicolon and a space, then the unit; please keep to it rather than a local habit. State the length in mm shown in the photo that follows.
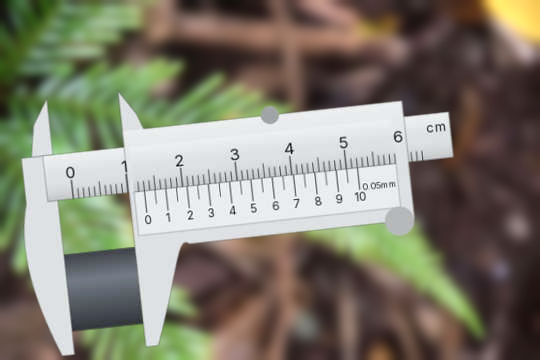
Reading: 13.0; mm
